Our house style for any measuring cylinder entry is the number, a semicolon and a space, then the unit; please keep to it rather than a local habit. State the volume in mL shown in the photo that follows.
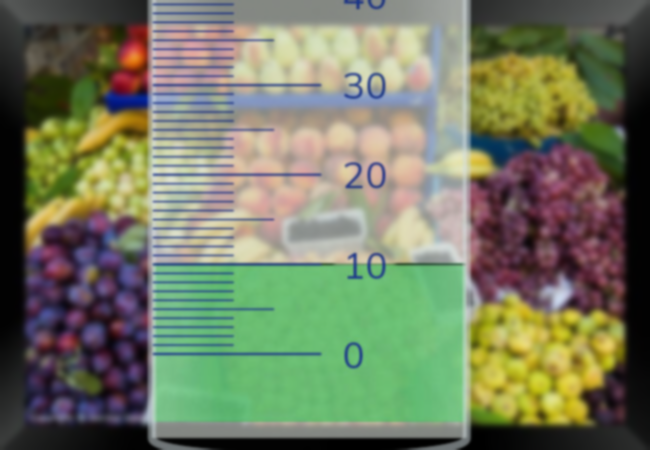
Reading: 10; mL
